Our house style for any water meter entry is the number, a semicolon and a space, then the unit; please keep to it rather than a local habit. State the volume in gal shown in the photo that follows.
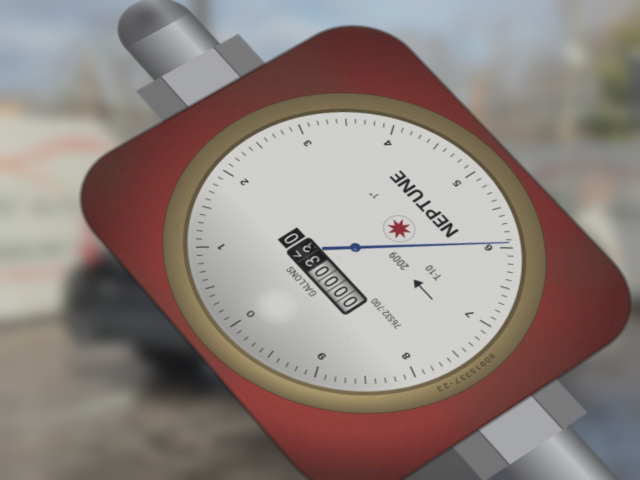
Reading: 325.9; gal
